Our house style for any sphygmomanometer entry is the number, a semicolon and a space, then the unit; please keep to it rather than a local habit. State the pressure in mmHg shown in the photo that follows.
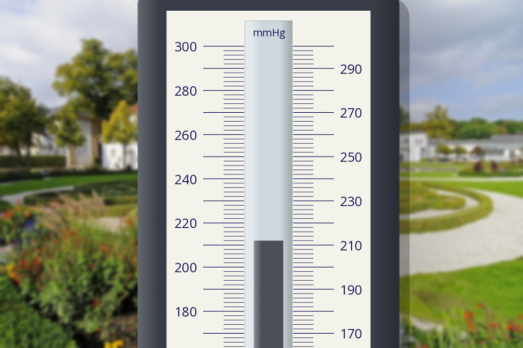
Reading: 212; mmHg
